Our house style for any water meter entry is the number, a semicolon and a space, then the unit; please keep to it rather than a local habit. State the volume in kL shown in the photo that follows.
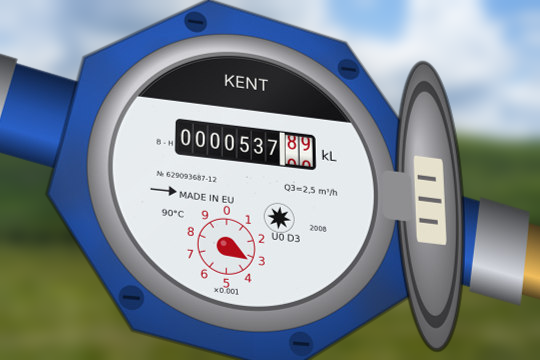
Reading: 537.893; kL
